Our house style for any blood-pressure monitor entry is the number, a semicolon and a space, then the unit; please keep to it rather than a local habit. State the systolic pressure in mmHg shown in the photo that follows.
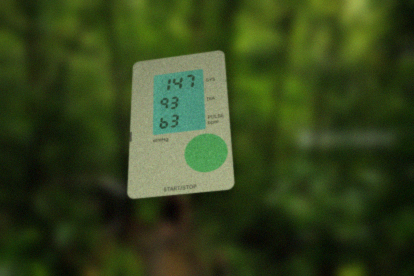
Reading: 147; mmHg
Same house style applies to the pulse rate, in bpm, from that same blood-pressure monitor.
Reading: 63; bpm
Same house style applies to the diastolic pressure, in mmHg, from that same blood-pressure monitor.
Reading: 93; mmHg
